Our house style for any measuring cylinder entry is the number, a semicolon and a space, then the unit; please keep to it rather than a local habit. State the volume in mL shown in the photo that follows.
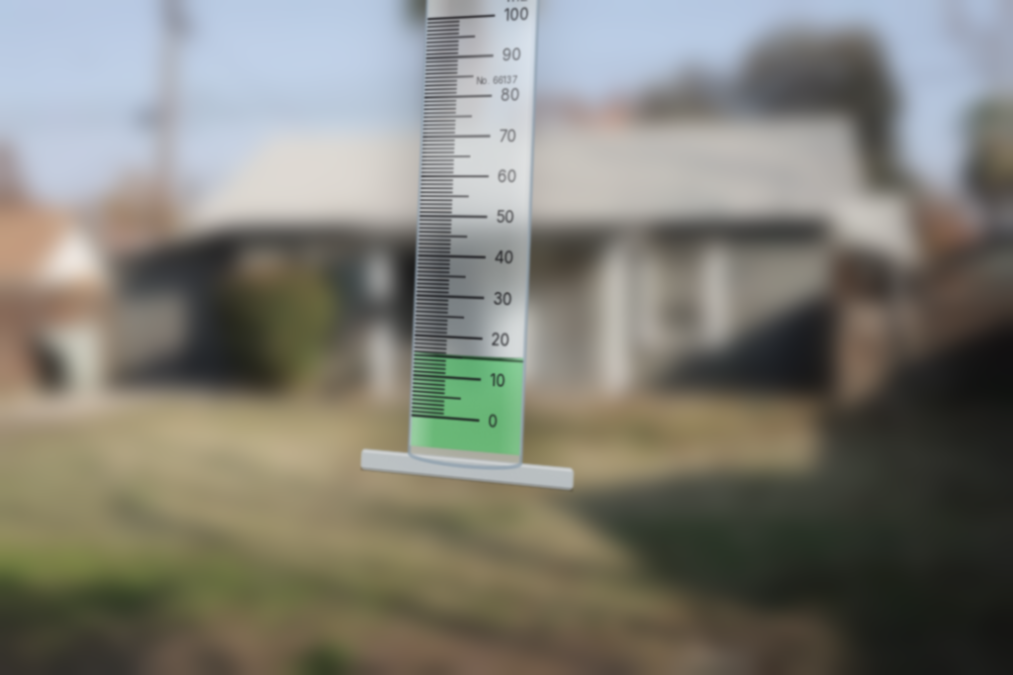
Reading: 15; mL
